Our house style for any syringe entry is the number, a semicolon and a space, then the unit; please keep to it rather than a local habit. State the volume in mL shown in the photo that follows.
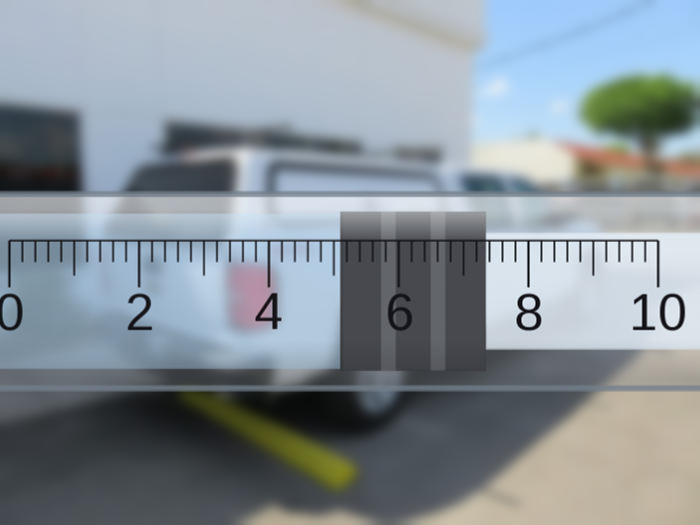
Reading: 5.1; mL
